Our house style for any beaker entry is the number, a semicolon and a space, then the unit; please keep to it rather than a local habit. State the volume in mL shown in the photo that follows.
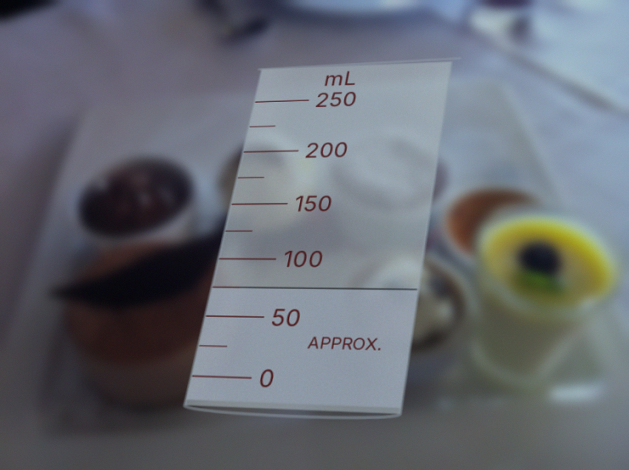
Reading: 75; mL
